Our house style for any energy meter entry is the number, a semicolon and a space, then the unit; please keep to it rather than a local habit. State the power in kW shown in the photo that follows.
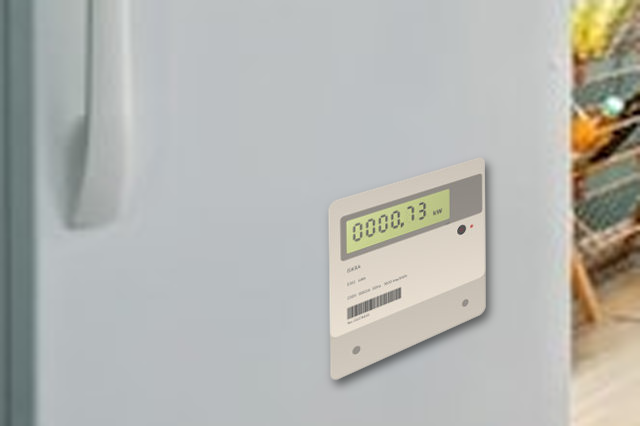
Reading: 0.73; kW
